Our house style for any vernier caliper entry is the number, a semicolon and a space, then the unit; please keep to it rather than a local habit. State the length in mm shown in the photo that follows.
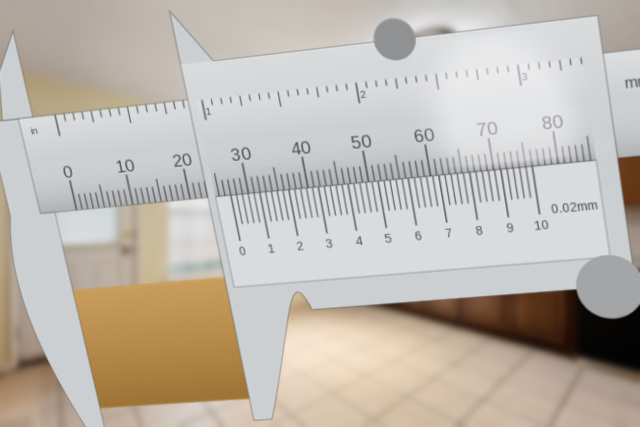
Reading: 27.0; mm
